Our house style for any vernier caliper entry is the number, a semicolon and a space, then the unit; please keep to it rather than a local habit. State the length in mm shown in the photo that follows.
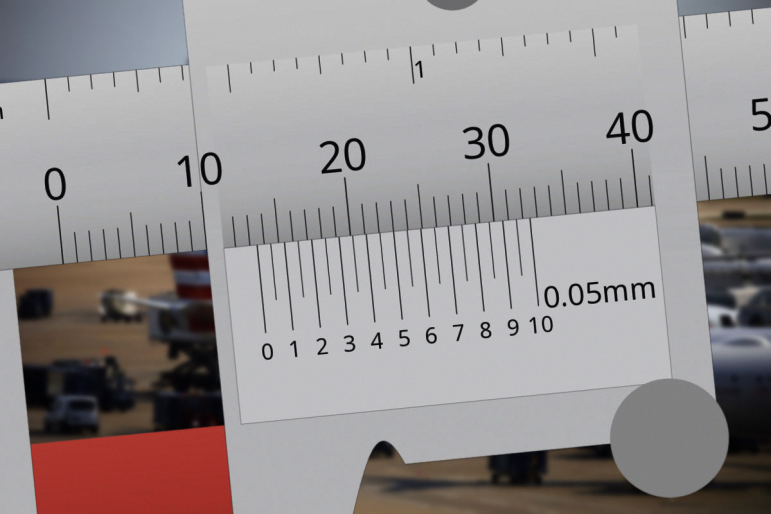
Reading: 13.5; mm
